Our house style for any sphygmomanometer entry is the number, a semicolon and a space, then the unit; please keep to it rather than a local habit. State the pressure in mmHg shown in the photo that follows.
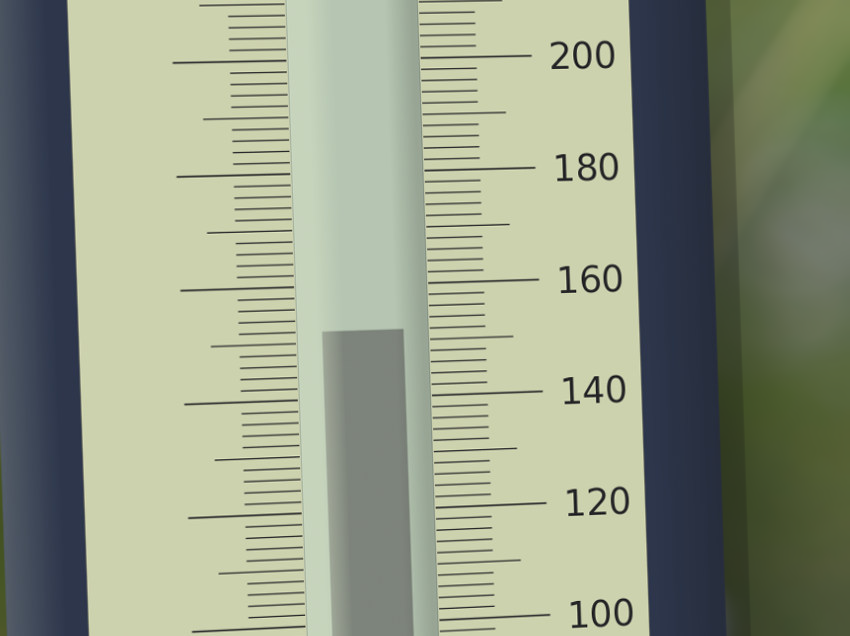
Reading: 152; mmHg
